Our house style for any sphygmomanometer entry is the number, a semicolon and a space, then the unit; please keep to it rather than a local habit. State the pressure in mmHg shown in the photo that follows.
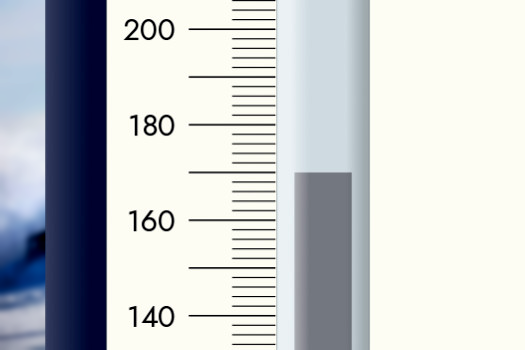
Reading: 170; mmHg
